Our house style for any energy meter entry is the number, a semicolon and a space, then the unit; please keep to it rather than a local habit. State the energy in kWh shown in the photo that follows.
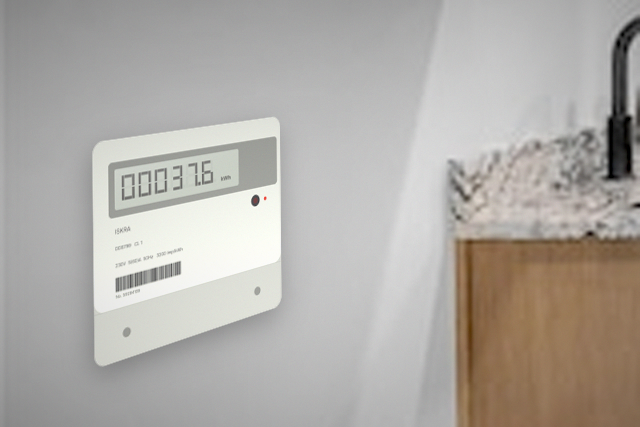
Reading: 37.6; kWh
